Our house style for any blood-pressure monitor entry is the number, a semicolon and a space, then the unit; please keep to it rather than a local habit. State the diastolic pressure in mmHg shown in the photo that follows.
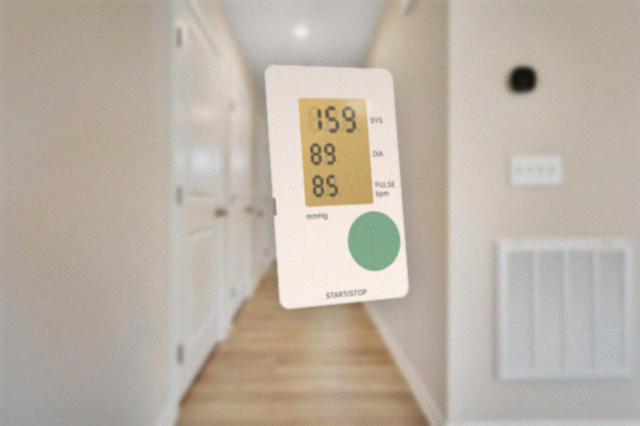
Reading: 89; mmHg
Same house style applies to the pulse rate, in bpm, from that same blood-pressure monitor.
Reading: 85; bpm
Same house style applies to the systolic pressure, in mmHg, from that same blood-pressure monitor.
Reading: 159; mmHg
